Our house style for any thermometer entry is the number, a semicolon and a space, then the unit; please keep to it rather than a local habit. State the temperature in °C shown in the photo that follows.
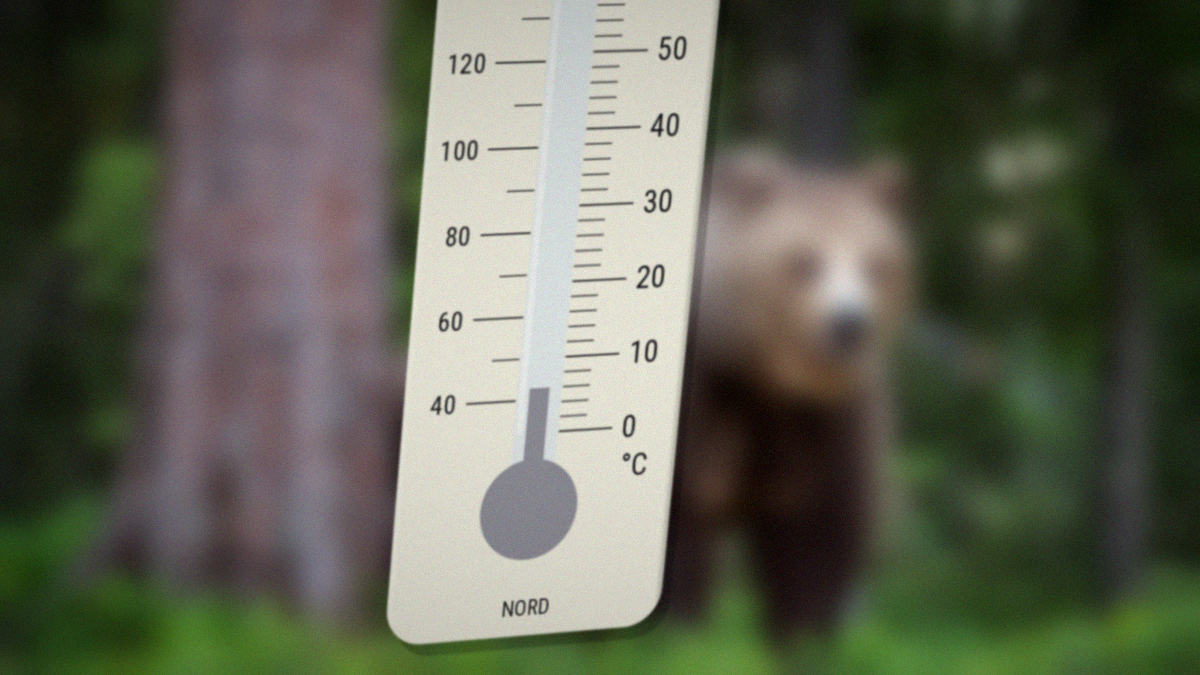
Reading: 6; °C
